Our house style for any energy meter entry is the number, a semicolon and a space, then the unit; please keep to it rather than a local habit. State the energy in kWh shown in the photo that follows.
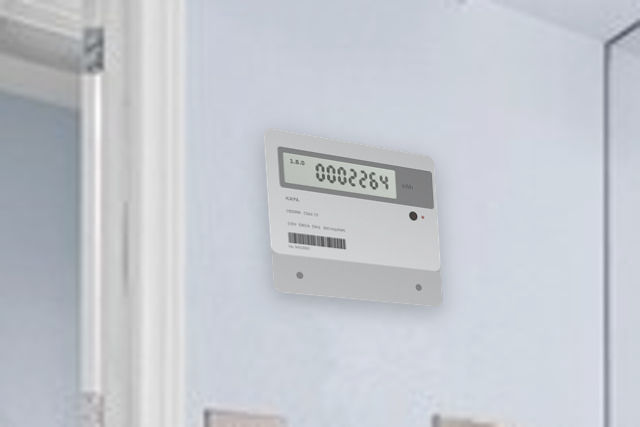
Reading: 2264; kWh
